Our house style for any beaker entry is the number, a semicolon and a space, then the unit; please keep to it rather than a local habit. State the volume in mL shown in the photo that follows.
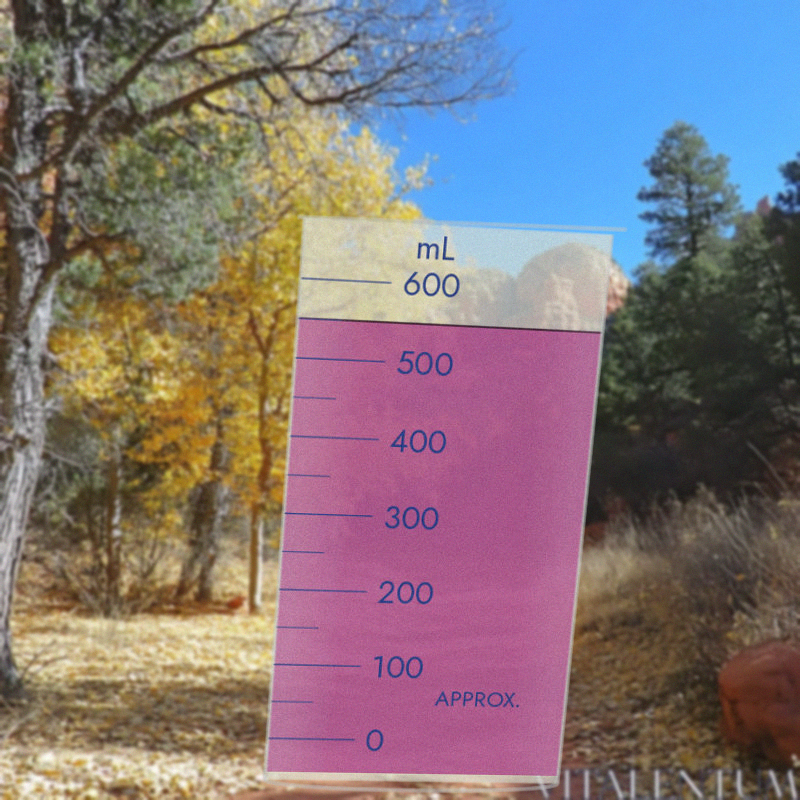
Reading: 550; mL
